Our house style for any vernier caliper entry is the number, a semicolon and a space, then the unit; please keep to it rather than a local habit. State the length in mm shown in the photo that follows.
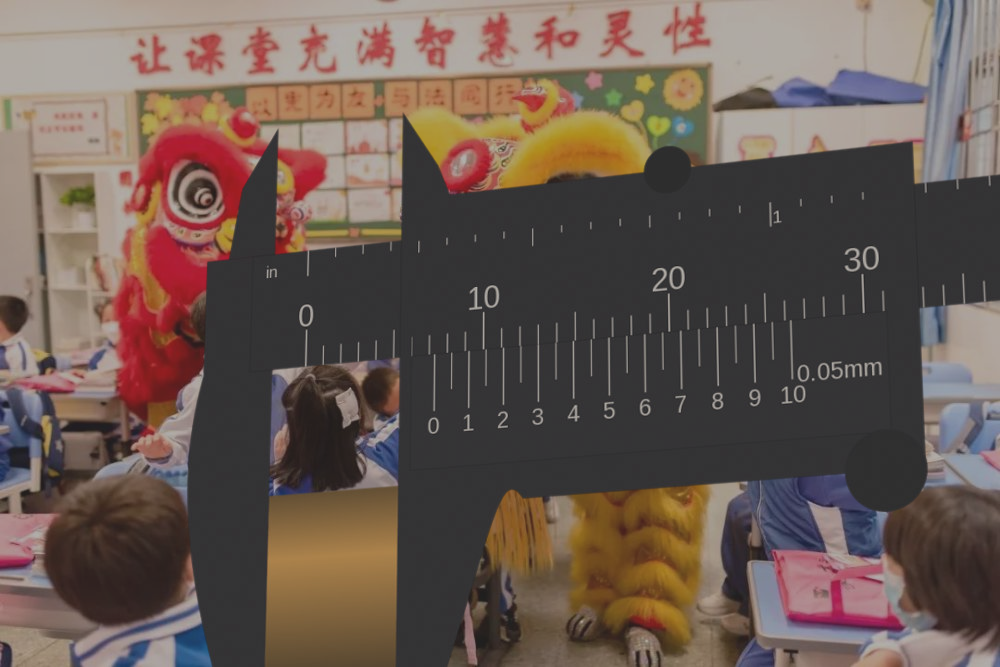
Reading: 7.3; mm
